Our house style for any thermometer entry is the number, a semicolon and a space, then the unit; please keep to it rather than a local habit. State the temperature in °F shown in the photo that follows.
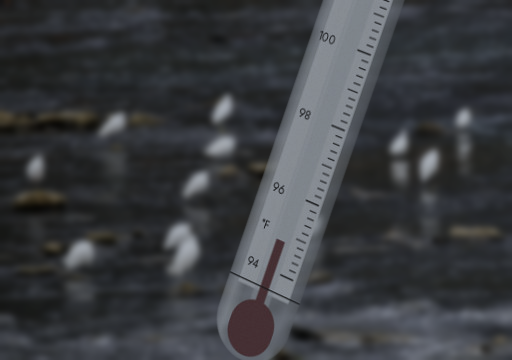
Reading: 94.8; °F
